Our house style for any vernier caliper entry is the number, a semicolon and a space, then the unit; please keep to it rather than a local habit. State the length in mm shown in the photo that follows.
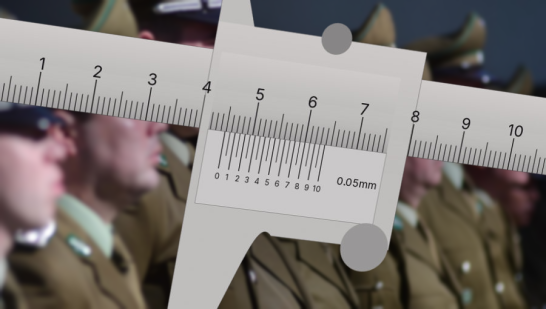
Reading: 44.8; mm
